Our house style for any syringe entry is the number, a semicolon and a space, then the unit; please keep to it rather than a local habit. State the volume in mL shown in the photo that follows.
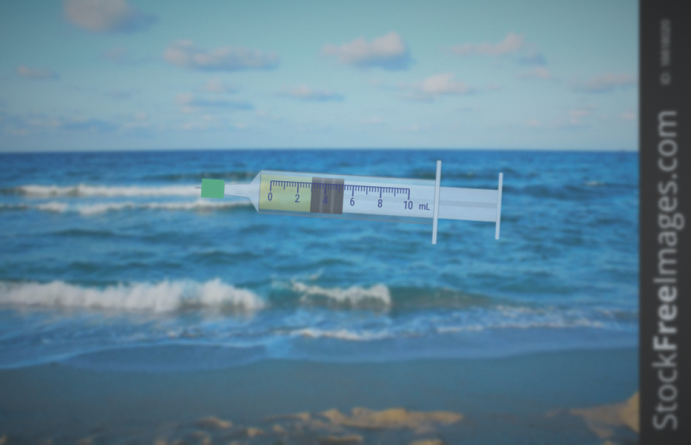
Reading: 3; mL
